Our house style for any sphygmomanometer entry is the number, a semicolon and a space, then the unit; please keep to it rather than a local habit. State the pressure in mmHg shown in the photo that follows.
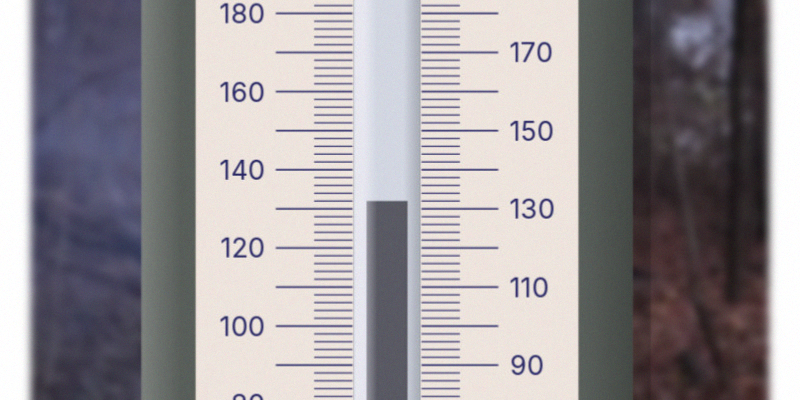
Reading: 132; mmHg
